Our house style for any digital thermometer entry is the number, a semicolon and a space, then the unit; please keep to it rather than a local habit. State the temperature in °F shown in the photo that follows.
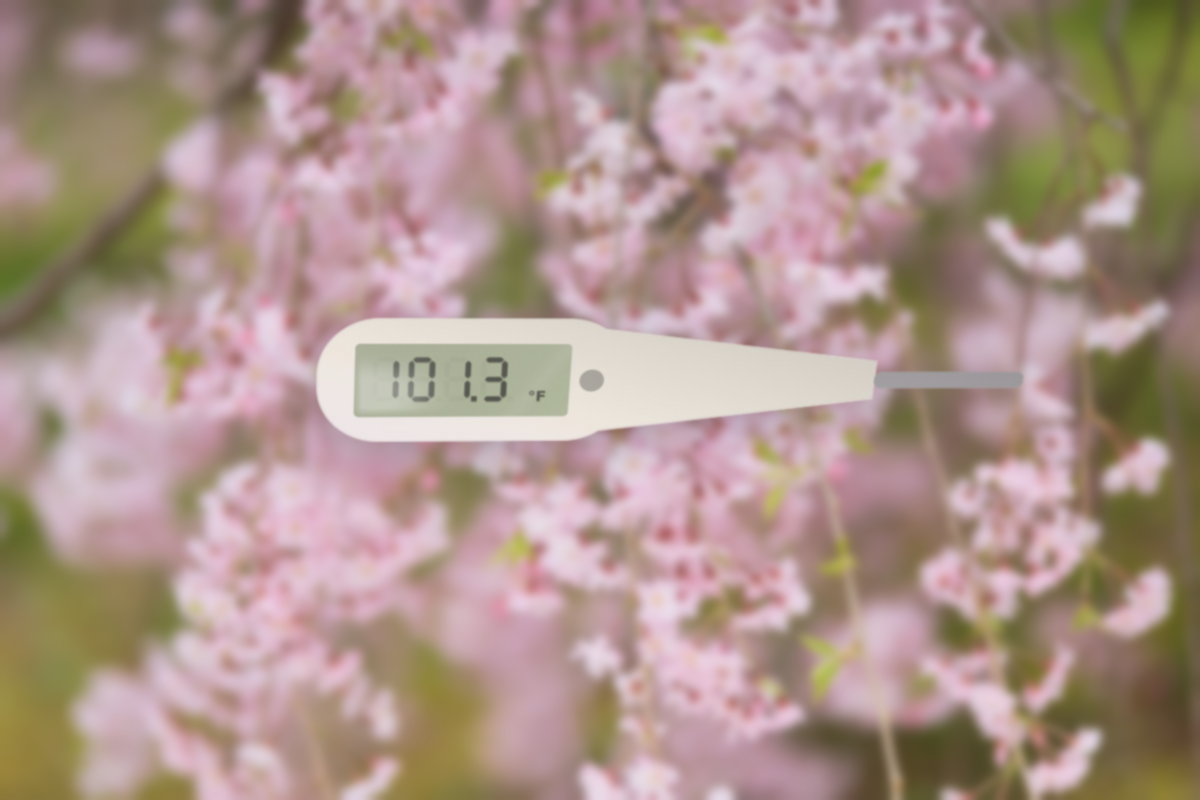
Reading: 101.3; °F
